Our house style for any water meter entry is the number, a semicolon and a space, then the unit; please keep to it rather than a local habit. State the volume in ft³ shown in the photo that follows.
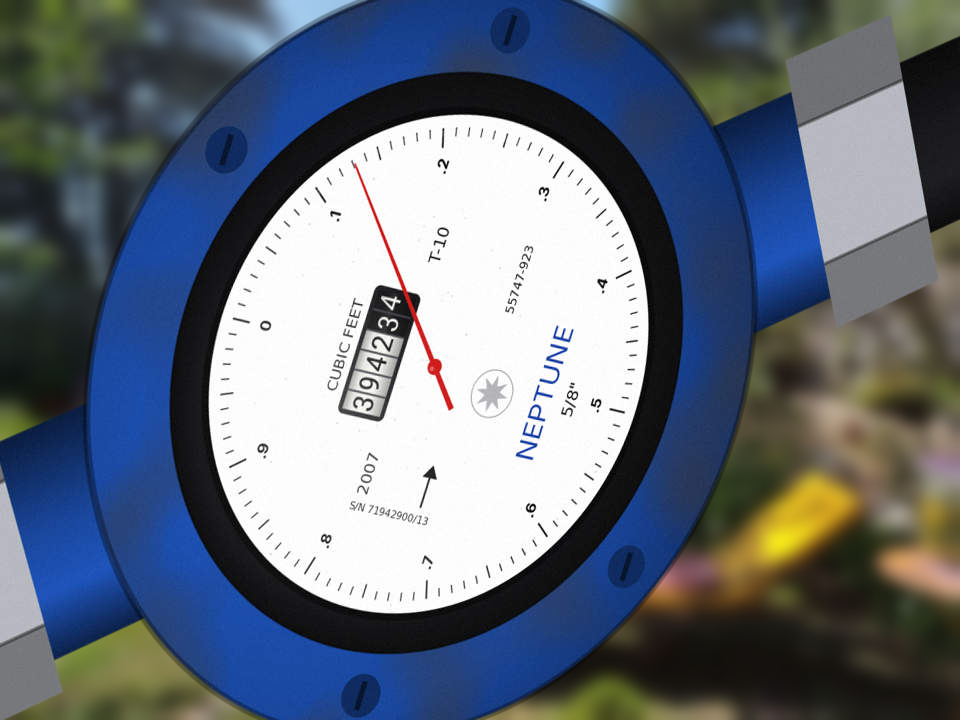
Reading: 394234.13; ft³
